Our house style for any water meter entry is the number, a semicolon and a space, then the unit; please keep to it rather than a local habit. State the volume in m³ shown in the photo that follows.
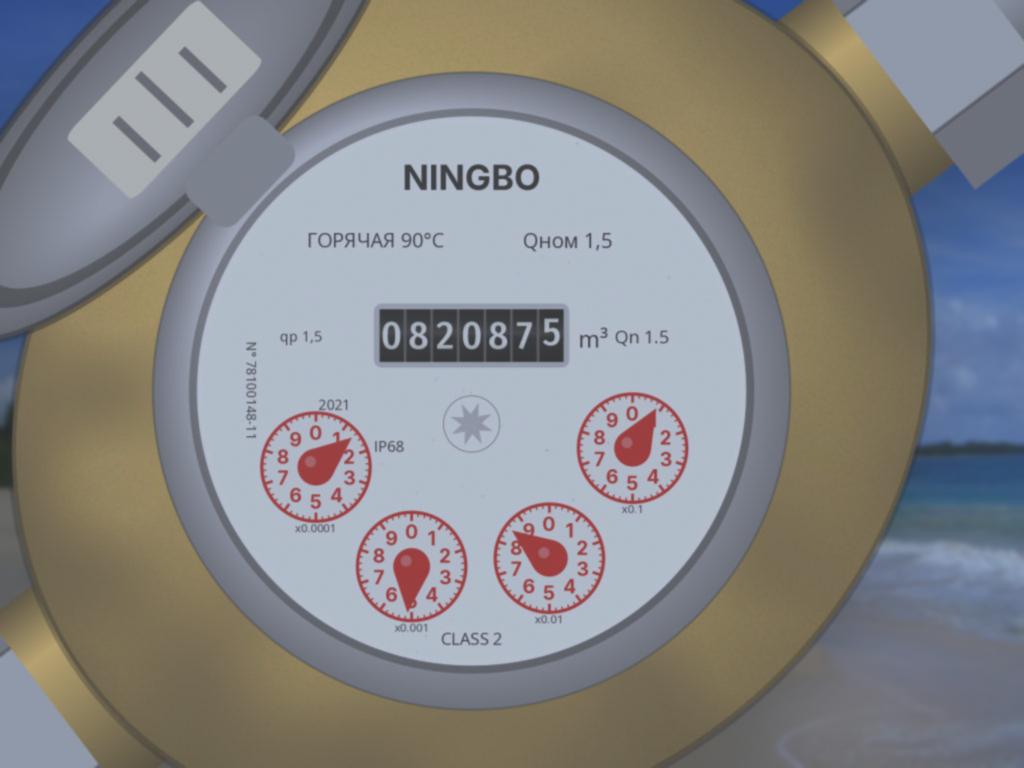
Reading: 820875.0851; m³
